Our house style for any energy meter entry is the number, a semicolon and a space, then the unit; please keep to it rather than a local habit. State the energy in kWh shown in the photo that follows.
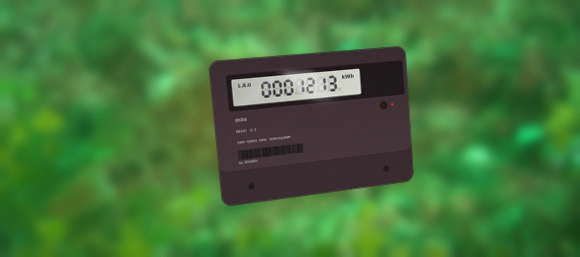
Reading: 1213; kWh
